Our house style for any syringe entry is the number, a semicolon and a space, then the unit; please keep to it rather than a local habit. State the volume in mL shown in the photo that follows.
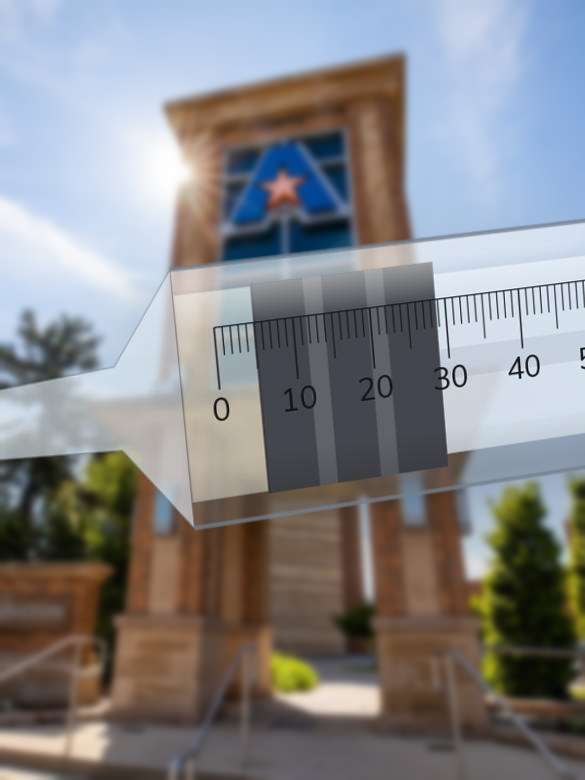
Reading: 5; mL
